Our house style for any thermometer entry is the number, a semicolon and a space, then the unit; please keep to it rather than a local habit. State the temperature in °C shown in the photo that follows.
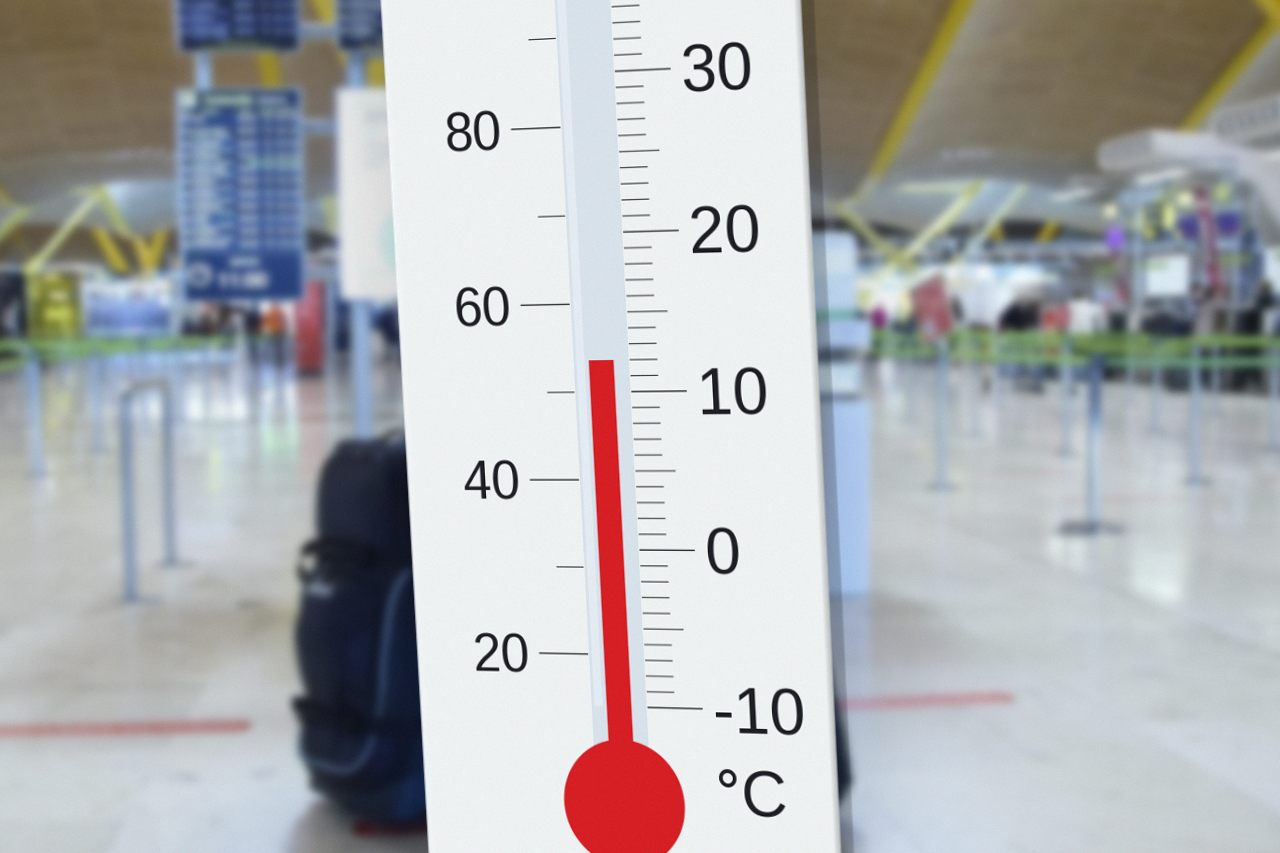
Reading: 12; °C
